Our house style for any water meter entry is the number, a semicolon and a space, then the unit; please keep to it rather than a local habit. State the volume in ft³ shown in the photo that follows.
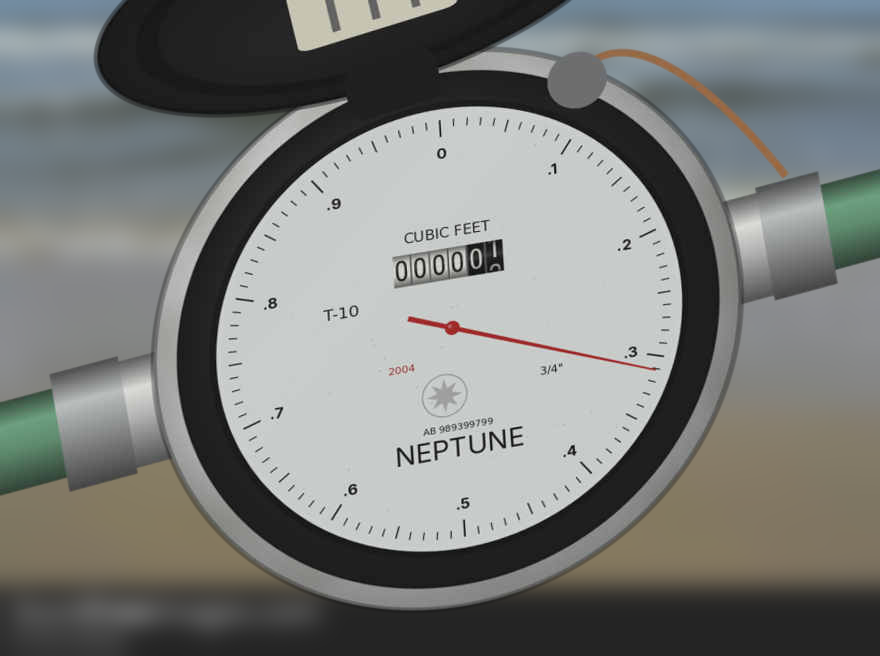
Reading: 1.31; ft³
